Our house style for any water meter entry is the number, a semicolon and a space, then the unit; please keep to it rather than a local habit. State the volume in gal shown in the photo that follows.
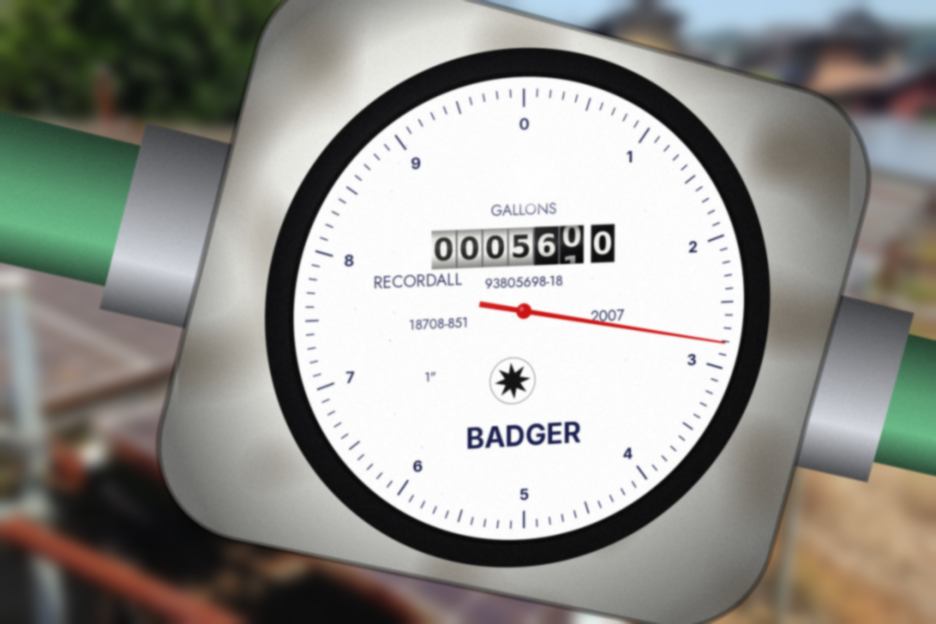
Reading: 5602.8; gal
